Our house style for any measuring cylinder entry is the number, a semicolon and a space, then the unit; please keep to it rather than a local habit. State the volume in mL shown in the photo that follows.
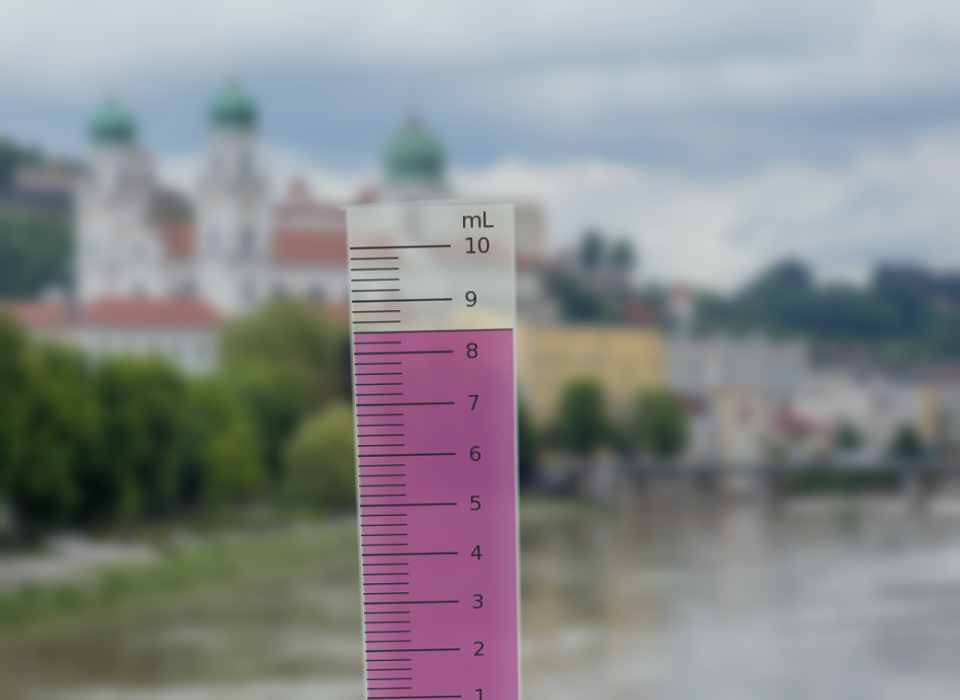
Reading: 8.4; mL
